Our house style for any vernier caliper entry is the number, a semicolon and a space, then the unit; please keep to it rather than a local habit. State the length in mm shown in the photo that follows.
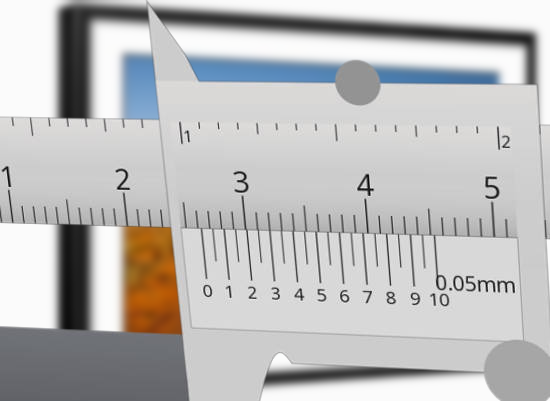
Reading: 26.3; mm
